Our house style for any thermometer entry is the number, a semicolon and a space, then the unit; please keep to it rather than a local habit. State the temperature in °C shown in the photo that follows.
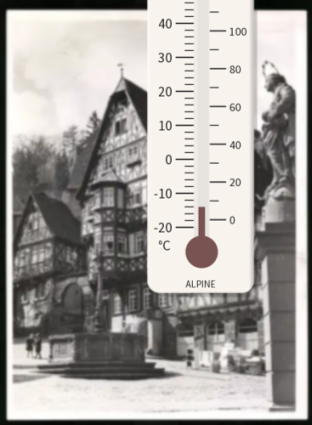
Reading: -14; °C
